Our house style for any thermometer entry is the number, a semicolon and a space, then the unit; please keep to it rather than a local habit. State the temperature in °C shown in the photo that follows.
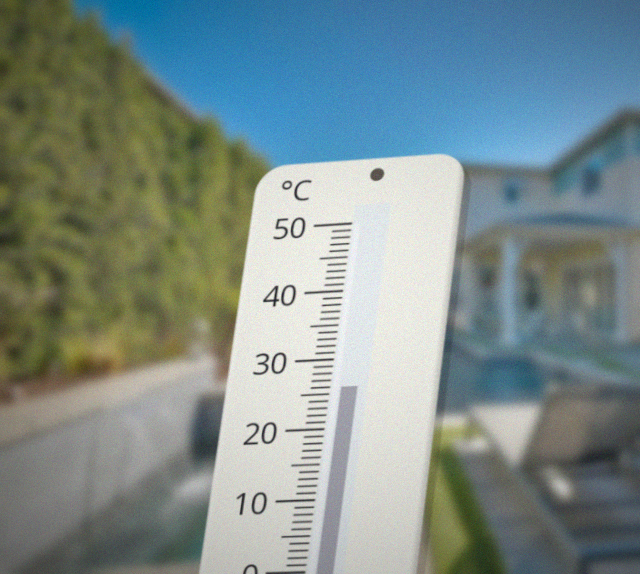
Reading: 26; °C
